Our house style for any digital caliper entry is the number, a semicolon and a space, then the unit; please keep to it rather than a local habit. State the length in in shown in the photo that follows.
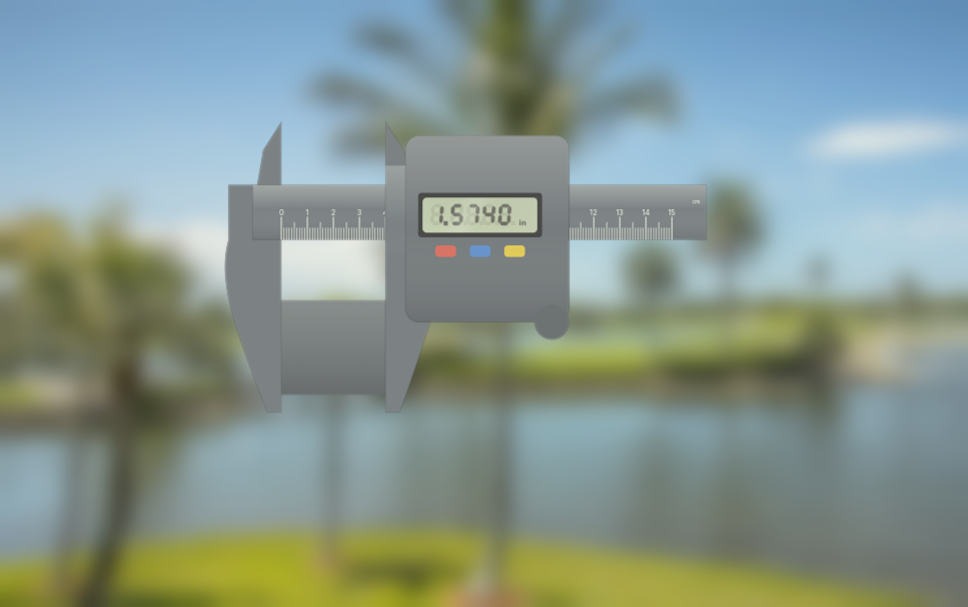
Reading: 1.5740; in
